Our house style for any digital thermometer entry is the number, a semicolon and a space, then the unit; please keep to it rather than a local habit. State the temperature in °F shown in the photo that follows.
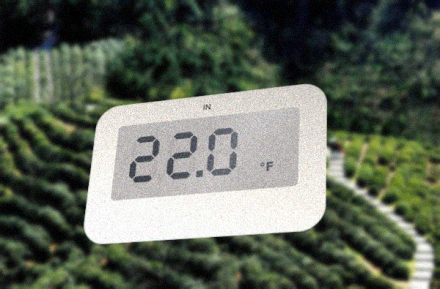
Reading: 22.0; °F
